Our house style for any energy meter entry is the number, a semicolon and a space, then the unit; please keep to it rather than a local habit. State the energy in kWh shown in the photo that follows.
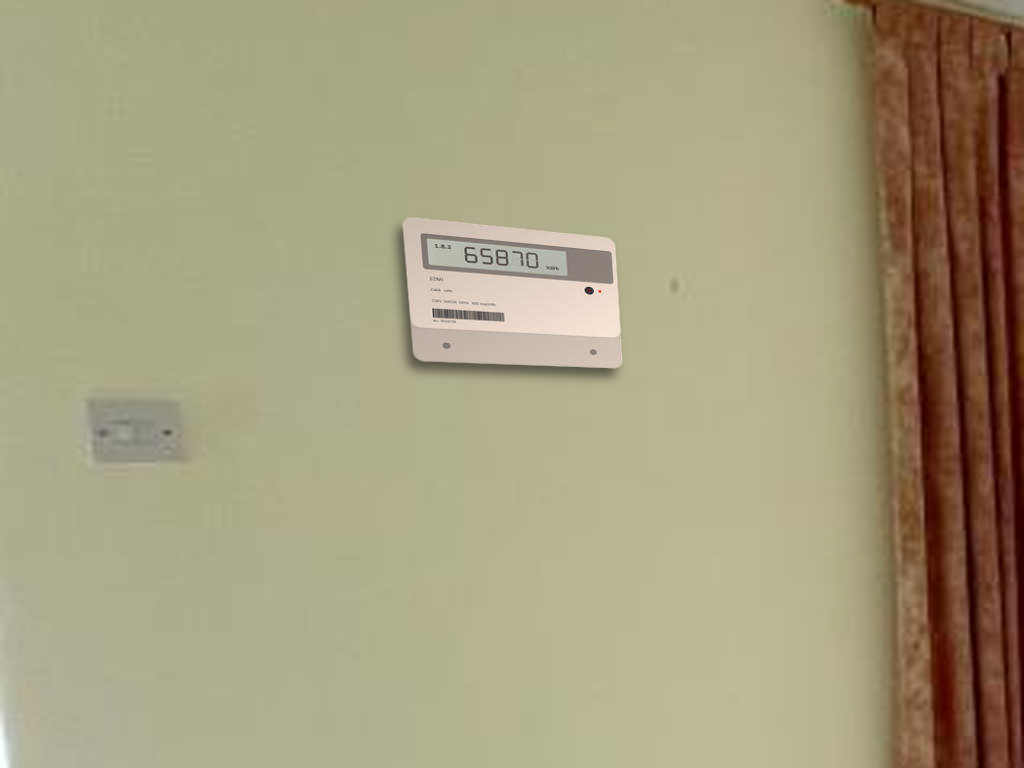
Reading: 65870; kWh
